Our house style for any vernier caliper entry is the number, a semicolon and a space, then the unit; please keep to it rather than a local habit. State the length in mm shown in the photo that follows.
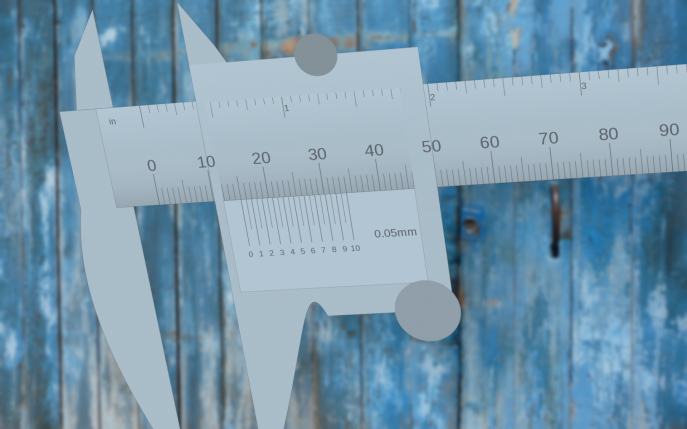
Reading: 15.0; mm
